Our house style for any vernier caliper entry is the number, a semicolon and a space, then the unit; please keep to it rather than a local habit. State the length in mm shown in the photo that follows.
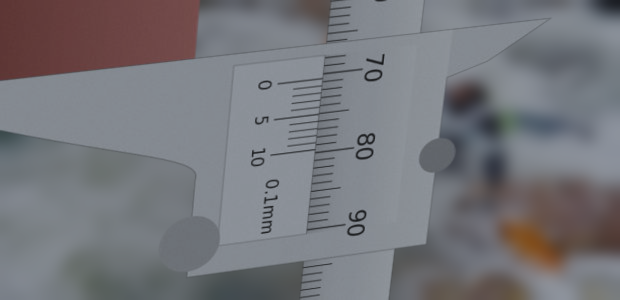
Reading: 70.6; mm
